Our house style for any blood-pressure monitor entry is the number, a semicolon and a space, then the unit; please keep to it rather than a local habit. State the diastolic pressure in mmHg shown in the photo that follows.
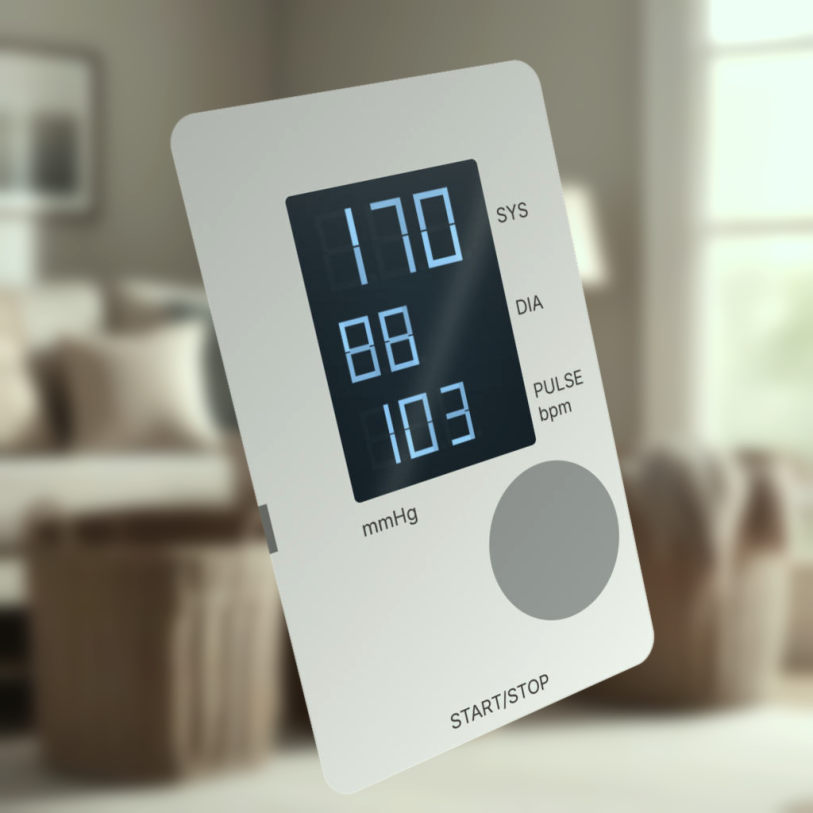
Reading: 88; mmHg
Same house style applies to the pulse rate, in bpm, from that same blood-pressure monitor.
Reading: 103; bpm
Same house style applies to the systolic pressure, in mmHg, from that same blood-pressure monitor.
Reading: 170; mmHg
